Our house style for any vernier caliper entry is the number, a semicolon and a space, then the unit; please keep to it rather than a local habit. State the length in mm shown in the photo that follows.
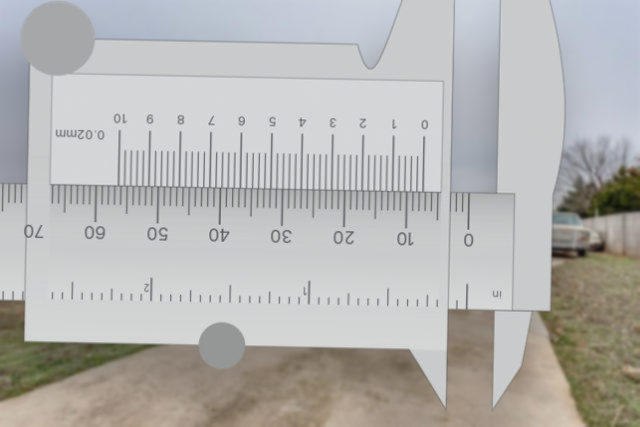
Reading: 7.4; mm
